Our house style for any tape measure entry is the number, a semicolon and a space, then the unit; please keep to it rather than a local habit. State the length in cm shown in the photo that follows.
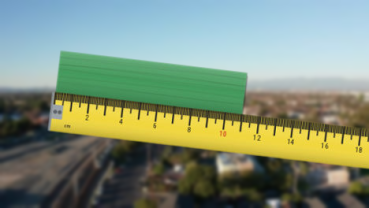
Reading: 11; cm
